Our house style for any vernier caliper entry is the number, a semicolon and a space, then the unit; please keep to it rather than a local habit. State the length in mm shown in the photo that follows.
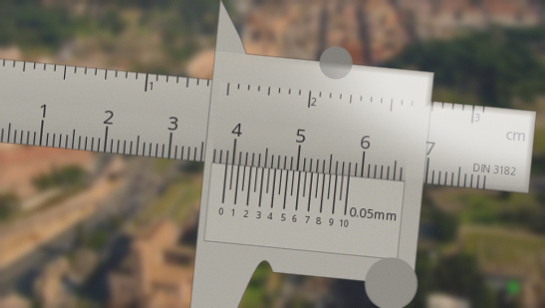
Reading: 39.0; mm
